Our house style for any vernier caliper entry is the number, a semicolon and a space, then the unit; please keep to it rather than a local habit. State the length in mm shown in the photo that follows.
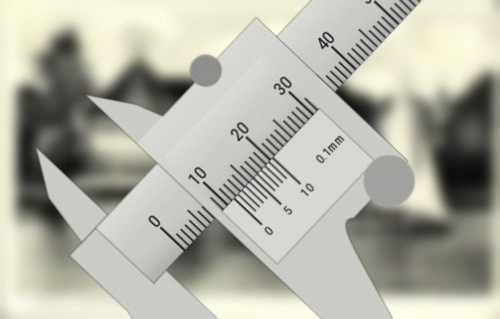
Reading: 11.5; mm
